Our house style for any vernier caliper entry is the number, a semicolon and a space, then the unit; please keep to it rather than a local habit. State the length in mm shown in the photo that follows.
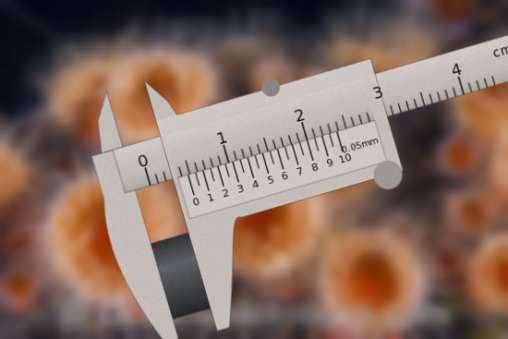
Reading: 4.8; mm
